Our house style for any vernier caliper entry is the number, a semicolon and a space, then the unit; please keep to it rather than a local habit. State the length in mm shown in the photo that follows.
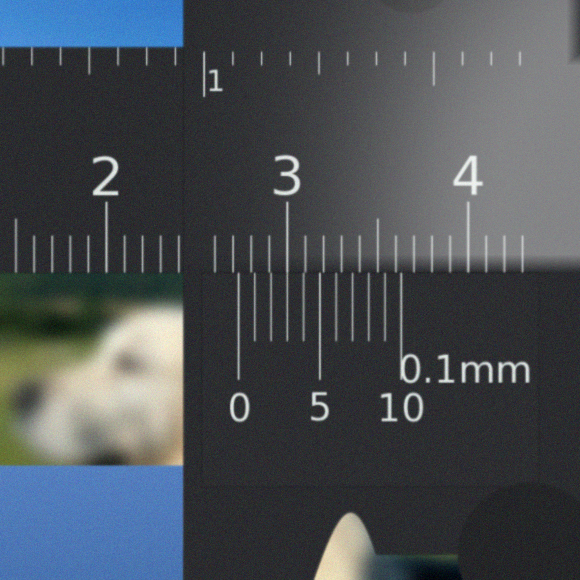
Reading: 27.3; mm
